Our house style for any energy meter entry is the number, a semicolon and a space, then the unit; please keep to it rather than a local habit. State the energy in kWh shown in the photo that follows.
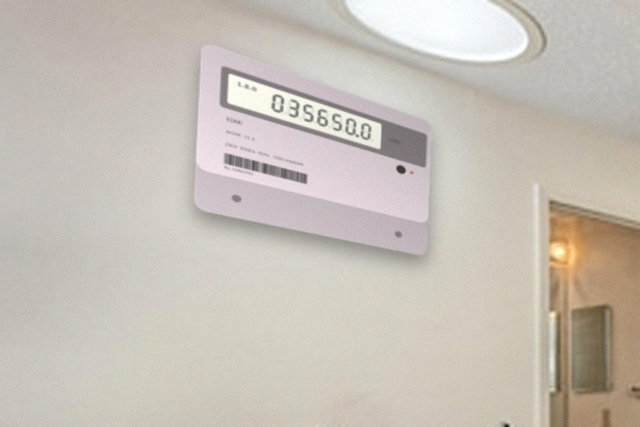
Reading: 35650.0; kWh
